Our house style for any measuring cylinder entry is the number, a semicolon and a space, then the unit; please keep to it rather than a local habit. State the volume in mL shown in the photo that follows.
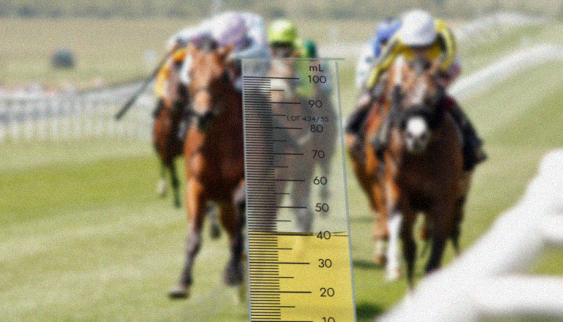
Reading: 40; mL
